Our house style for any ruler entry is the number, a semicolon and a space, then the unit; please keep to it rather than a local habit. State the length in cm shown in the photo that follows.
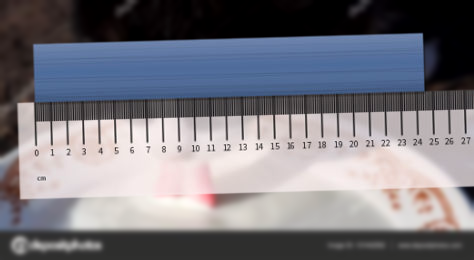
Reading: 24.5; cm
